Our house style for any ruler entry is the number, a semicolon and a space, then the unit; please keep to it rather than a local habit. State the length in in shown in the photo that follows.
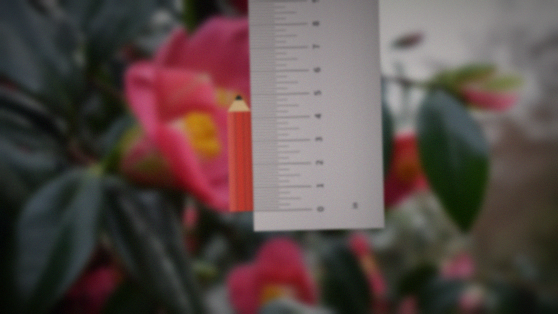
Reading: 5; in
